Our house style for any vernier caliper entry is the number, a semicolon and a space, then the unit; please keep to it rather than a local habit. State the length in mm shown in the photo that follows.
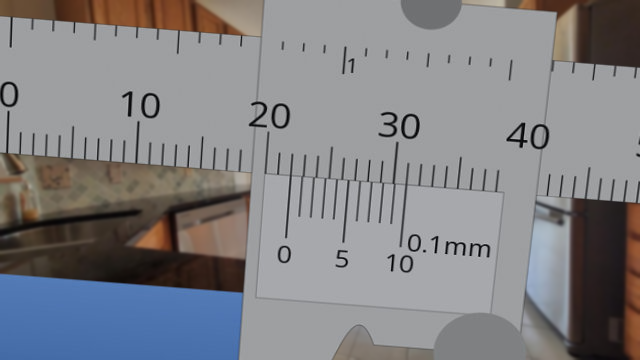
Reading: 22.0; mm
